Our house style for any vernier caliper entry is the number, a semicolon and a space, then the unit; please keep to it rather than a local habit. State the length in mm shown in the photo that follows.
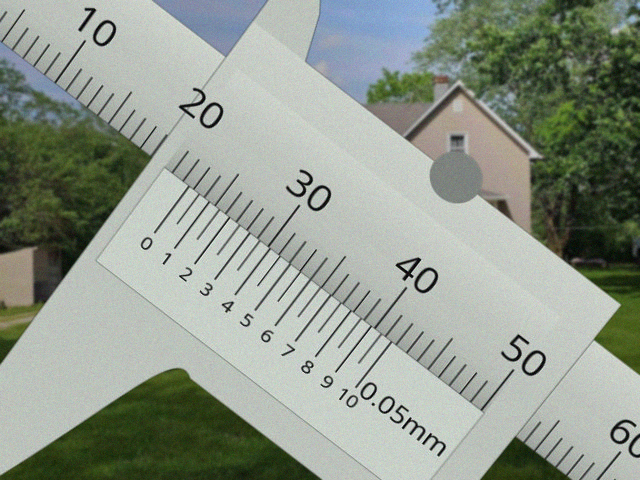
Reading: 22.6; mm
